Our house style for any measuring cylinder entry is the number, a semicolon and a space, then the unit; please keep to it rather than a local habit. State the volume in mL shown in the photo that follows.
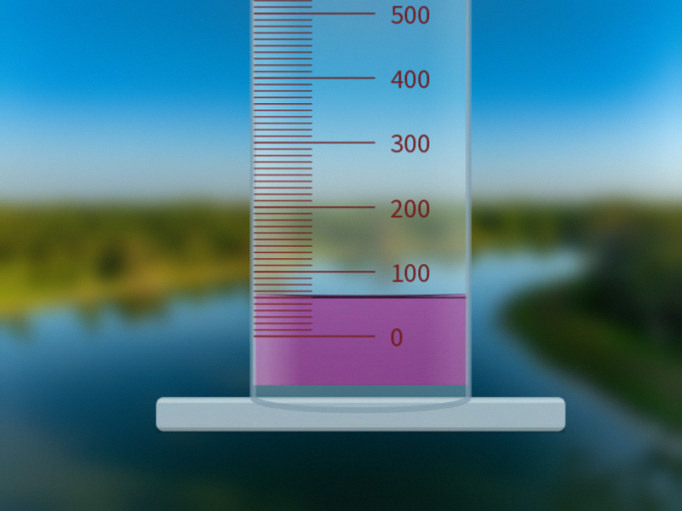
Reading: 60; mL
